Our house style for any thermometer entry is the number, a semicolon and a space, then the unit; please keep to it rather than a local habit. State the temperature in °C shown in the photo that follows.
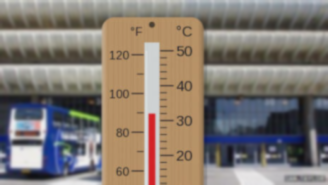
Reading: 32; °C
